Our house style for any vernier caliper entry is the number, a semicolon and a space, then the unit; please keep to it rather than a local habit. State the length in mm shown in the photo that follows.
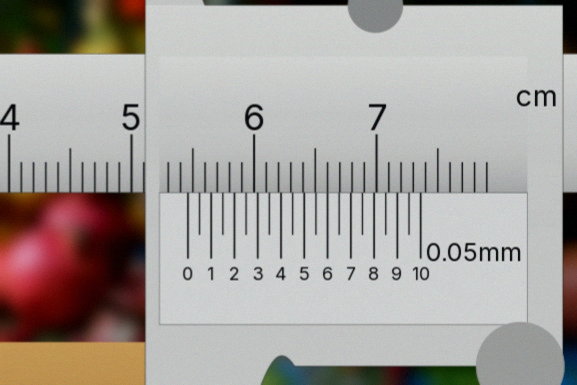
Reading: 54.6; mm
